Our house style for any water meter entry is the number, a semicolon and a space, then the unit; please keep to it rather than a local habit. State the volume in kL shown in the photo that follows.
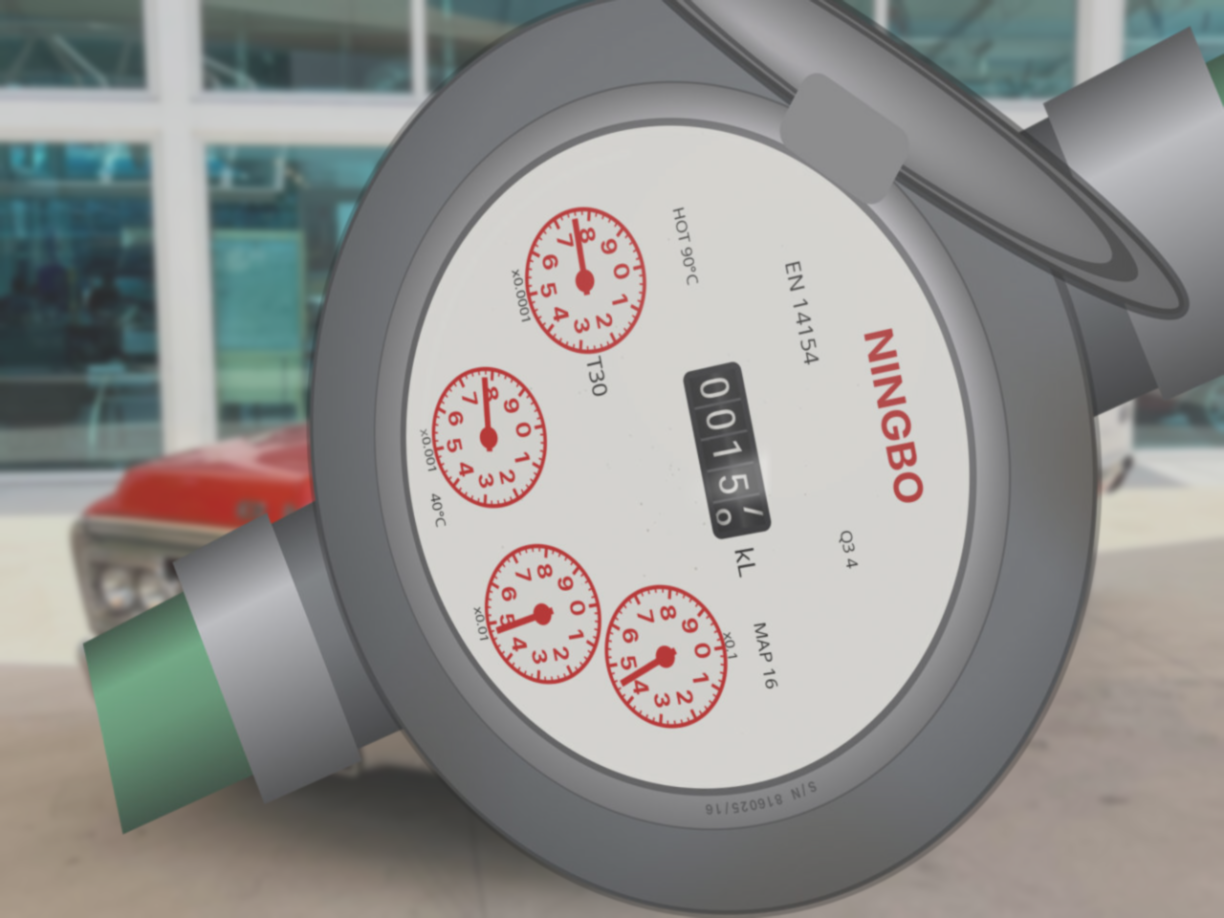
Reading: 157.4477; kL
